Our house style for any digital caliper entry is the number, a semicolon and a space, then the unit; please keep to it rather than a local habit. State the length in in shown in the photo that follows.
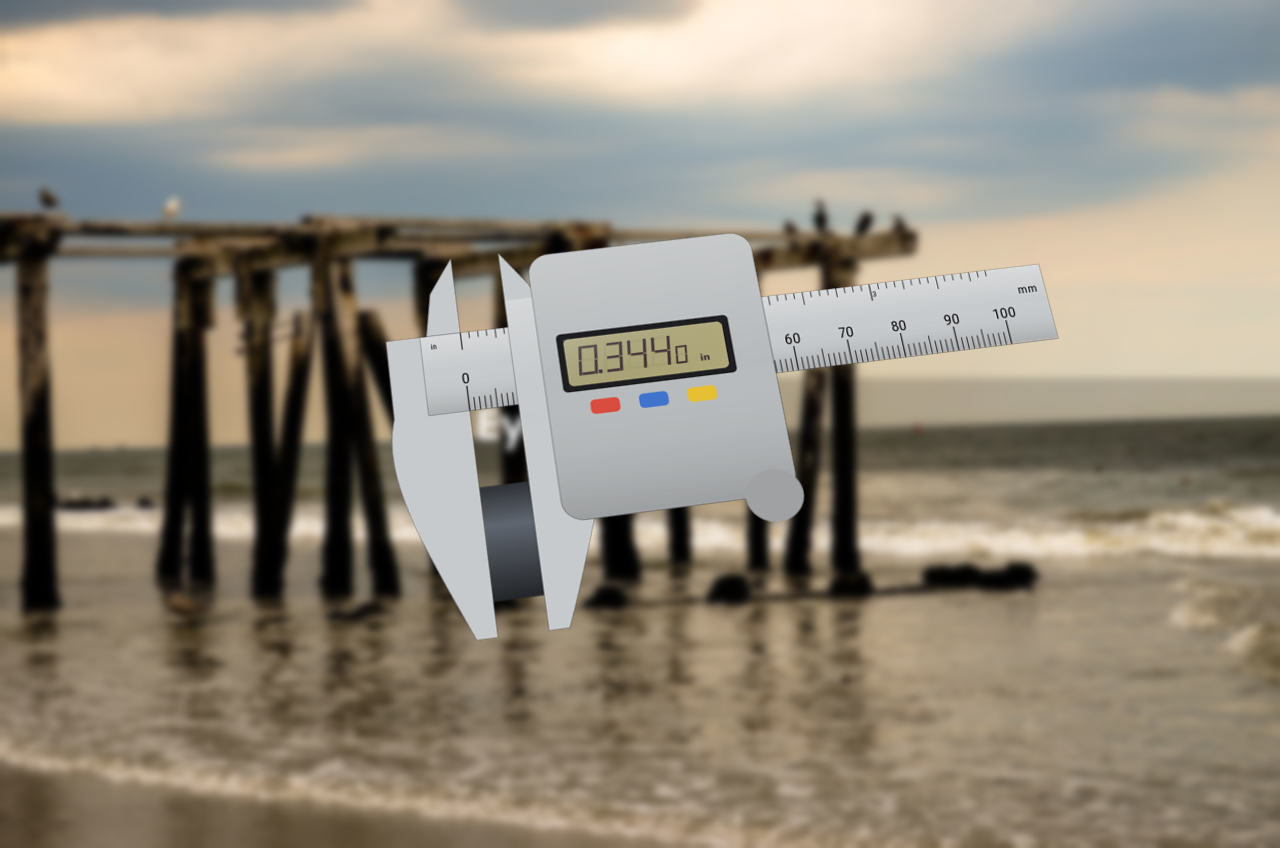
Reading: 0.3440; in
